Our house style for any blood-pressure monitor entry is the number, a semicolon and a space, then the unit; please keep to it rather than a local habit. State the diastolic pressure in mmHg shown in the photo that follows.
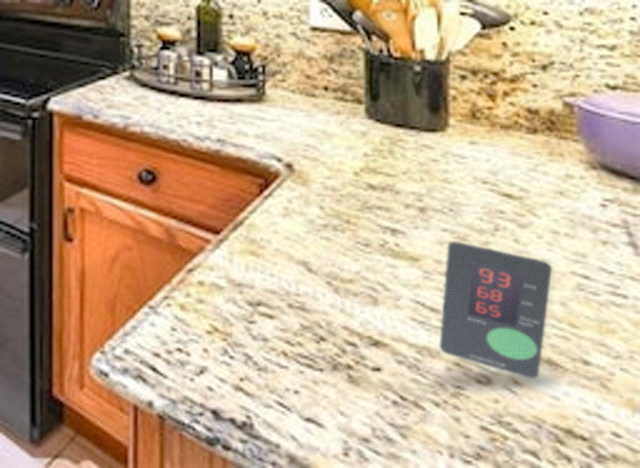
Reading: 68; mmHg
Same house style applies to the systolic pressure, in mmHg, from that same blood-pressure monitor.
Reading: 93; mmHg
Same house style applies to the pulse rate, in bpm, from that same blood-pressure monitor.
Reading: 65; bpm
